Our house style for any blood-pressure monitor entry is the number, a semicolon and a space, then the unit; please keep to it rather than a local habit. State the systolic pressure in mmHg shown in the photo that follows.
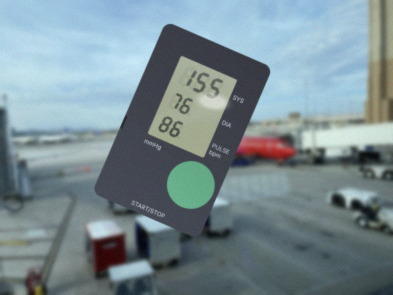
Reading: 155; mmHg
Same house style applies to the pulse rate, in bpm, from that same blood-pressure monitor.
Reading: 86; bpm
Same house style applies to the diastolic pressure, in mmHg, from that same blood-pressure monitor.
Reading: 76; mmHg
